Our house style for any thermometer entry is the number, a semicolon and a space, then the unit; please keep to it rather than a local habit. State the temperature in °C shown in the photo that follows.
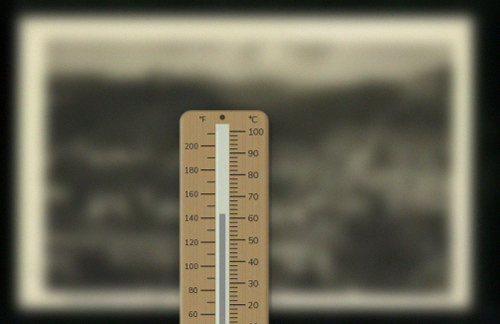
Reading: 62; °C
